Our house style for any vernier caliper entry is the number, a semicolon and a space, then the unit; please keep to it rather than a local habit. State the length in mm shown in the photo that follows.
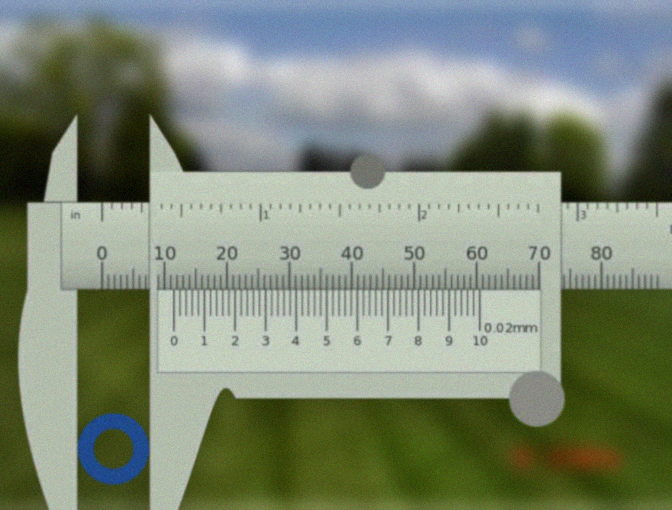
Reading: 11.5; mm
